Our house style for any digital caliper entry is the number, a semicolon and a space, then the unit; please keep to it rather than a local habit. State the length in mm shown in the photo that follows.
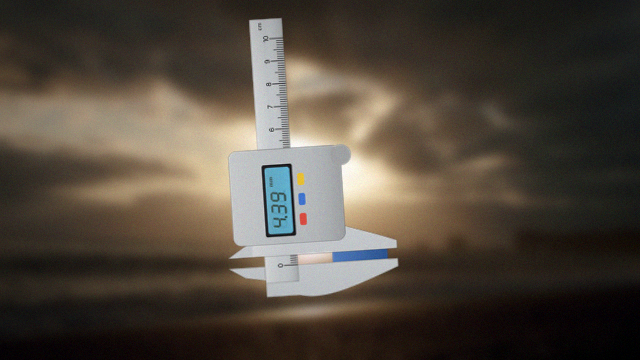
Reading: 4.39; mm
